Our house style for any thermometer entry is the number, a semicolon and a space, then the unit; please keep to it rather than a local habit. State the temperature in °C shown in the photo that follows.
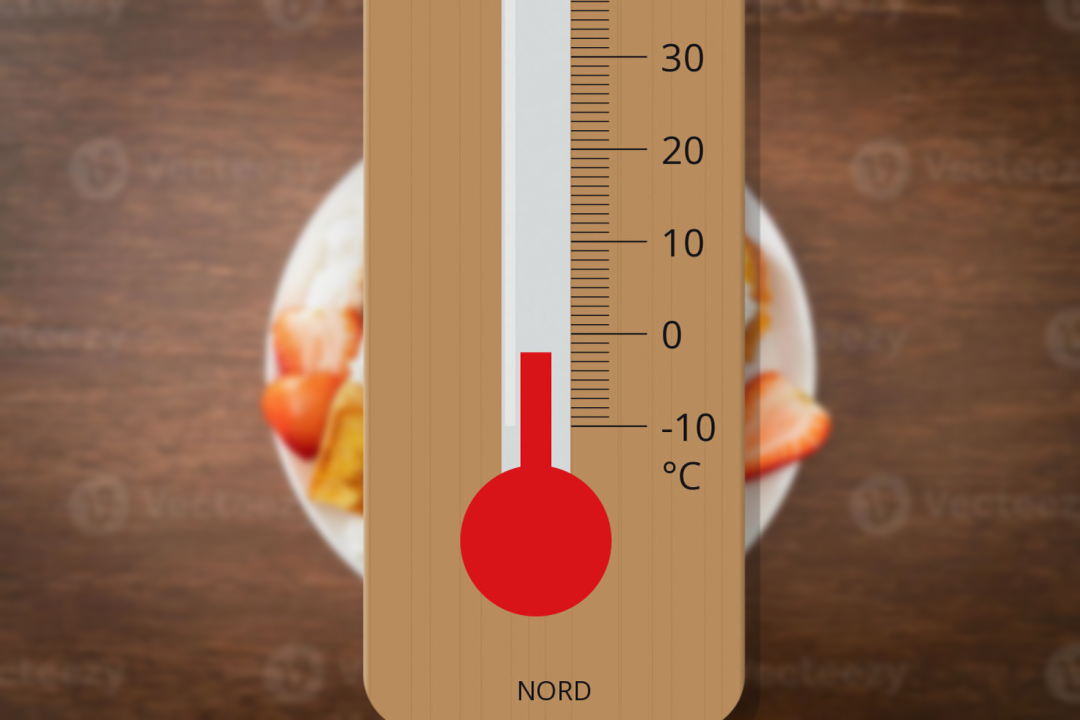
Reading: -2; °C
